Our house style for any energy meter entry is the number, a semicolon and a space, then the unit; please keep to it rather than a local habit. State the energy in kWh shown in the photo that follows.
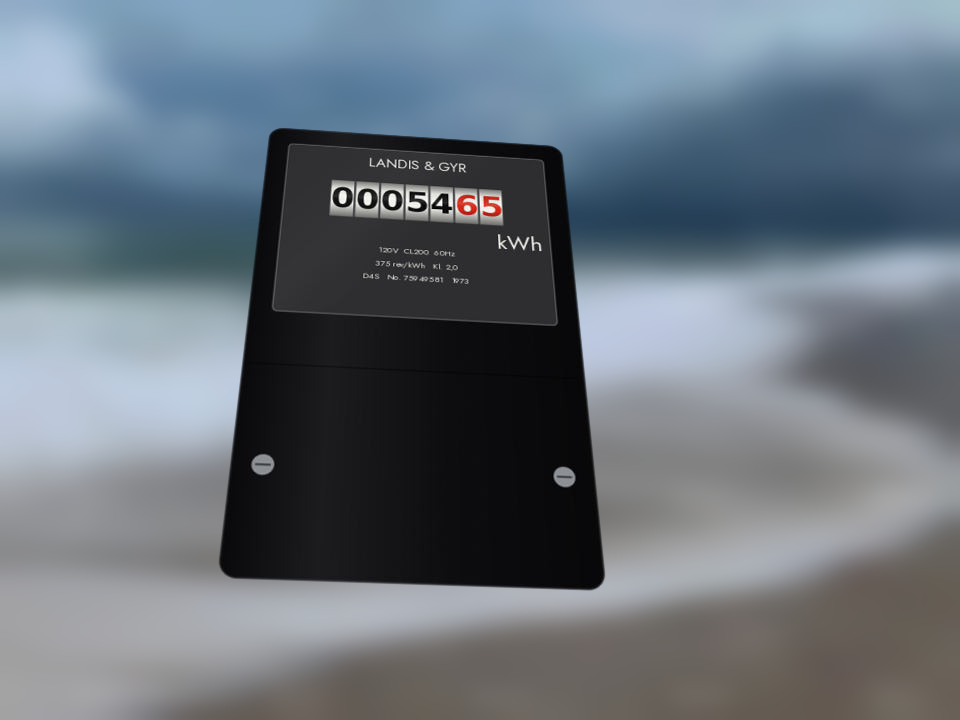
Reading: 54.65; kWh
